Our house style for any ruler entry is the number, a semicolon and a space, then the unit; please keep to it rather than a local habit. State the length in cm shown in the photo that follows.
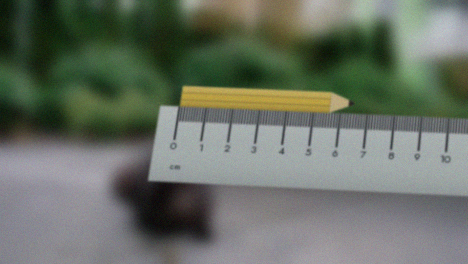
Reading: 6.5; cm
